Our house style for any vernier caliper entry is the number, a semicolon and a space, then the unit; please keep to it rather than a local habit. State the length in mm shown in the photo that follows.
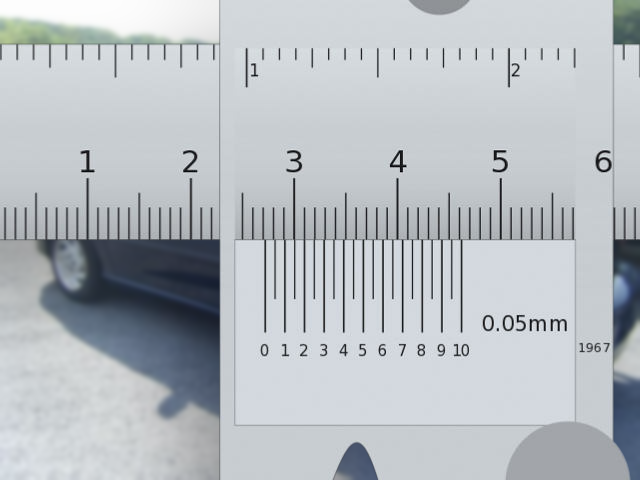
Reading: 27.2; mm
